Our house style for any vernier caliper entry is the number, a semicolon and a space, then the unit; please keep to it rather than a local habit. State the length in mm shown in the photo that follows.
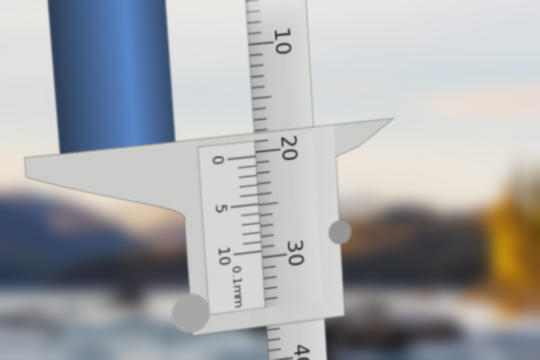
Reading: 20.4; mm
